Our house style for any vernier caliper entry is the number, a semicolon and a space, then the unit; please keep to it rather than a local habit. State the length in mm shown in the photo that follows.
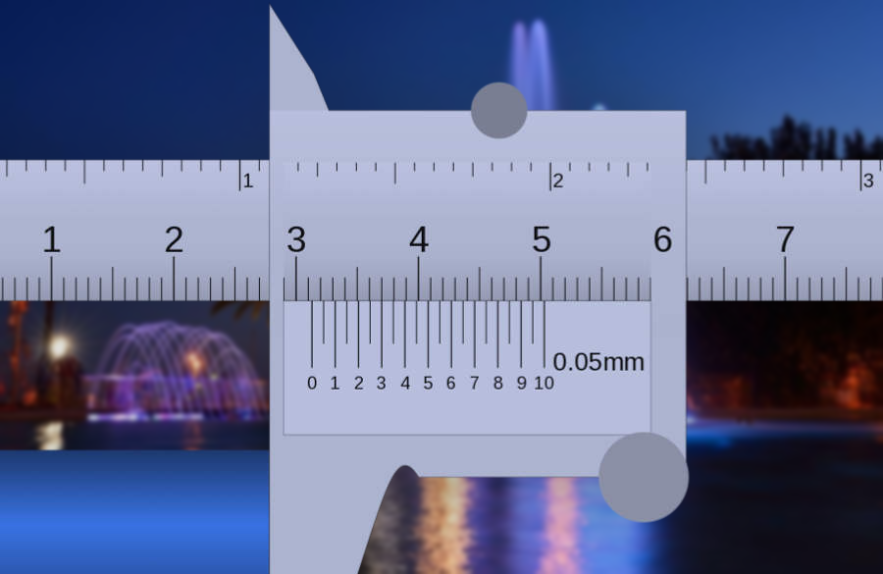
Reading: 31.3; mm
